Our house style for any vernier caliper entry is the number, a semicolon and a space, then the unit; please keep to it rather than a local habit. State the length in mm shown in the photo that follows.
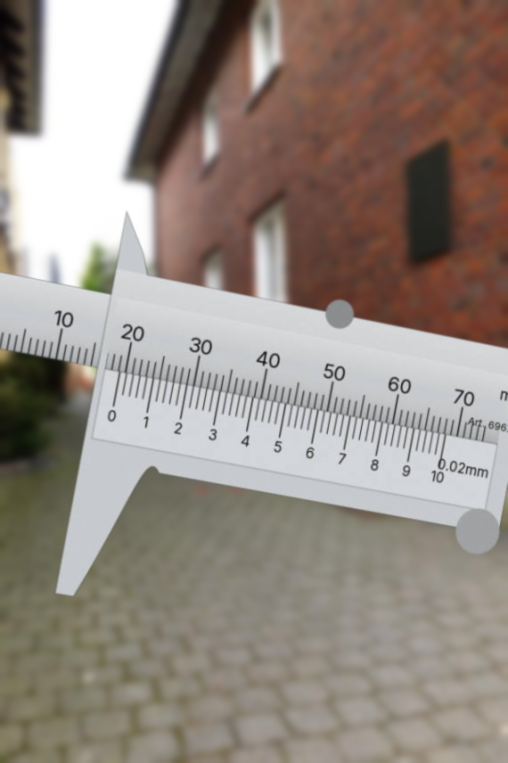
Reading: 19.2; mm
